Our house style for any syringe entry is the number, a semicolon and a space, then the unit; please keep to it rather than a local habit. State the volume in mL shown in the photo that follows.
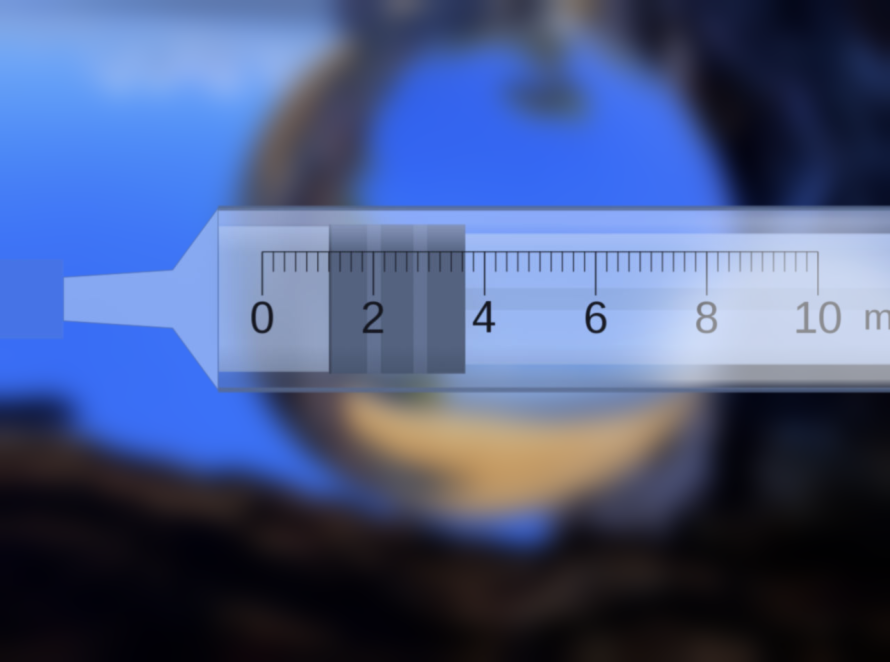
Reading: 1.2; mL
